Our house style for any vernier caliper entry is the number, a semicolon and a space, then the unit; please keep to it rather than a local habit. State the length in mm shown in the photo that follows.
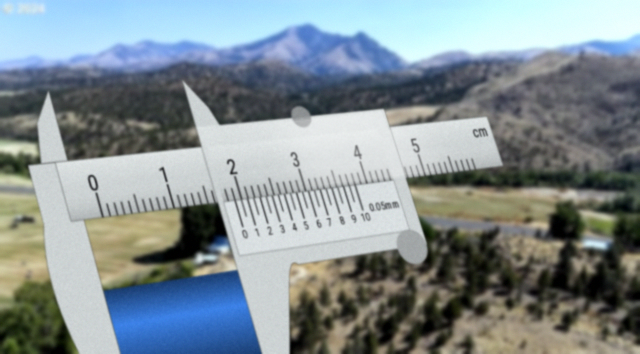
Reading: 19.0; mm
